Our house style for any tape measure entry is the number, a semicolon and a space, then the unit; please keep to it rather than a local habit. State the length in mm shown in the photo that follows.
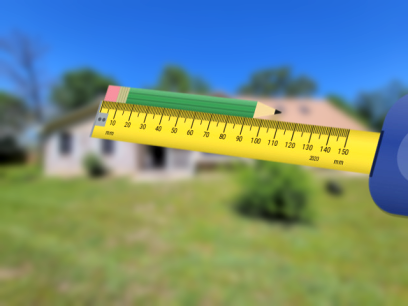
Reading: 110; mm
